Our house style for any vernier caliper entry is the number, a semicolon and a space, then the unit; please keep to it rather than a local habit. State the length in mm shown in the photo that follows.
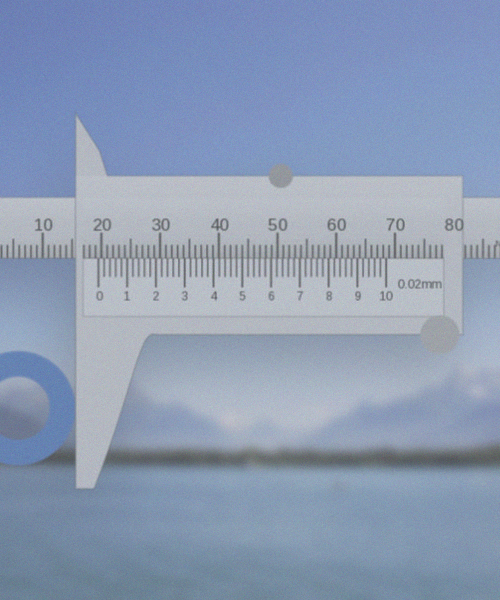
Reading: 19.5; mm
